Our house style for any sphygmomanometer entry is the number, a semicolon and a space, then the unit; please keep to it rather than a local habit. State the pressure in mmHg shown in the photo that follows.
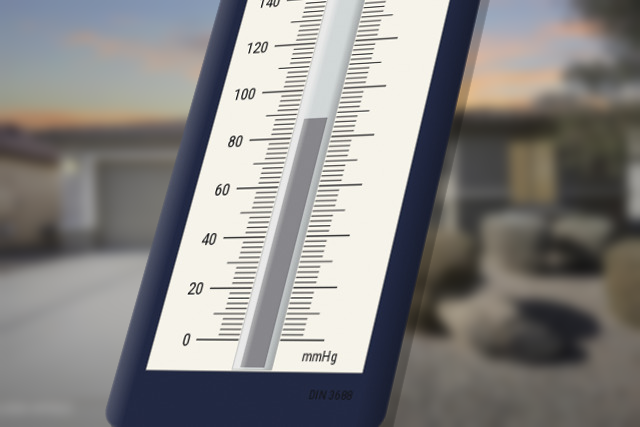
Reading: 88; mmHg
